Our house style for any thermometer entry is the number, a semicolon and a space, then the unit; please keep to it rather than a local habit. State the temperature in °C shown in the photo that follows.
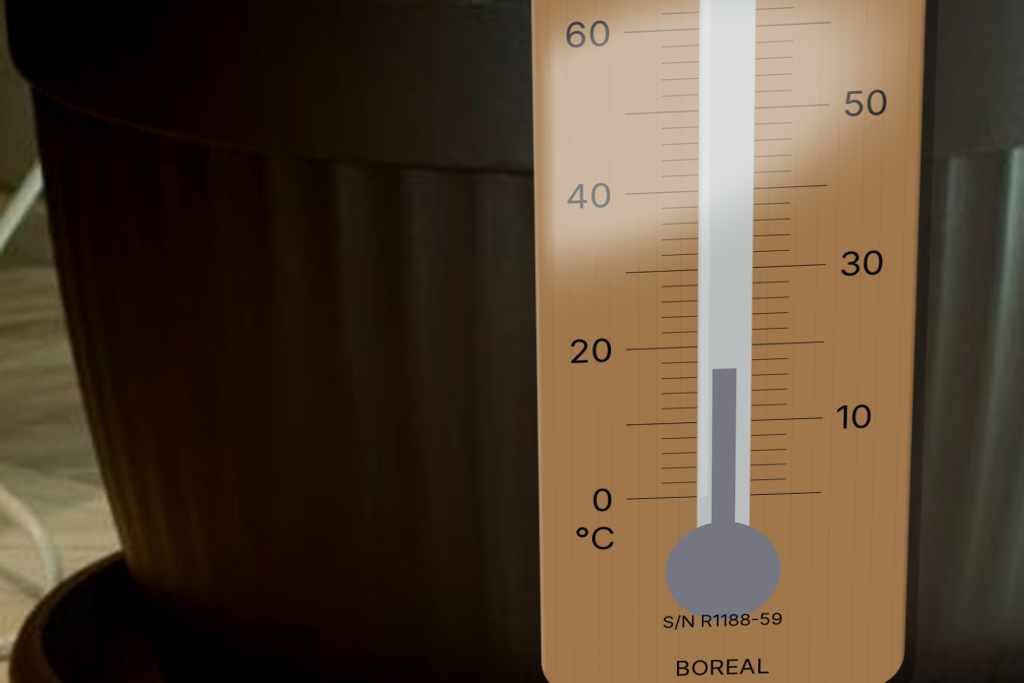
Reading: 17; °C
